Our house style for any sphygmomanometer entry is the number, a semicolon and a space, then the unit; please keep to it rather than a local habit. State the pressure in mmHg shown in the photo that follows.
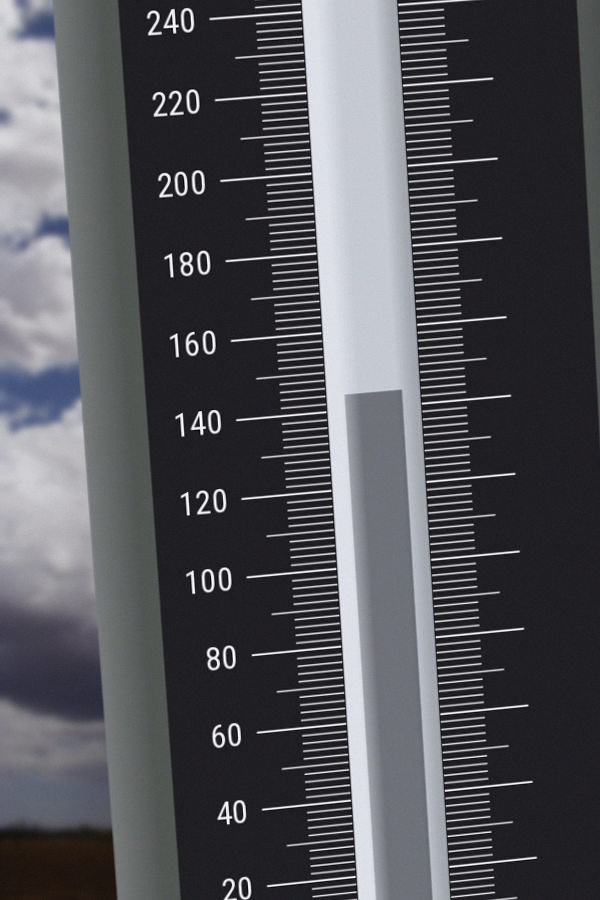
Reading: 144; mmHg
